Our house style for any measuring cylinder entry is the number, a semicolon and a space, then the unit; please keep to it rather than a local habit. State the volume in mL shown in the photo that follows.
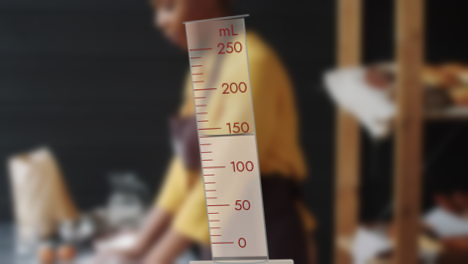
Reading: 140; mL
